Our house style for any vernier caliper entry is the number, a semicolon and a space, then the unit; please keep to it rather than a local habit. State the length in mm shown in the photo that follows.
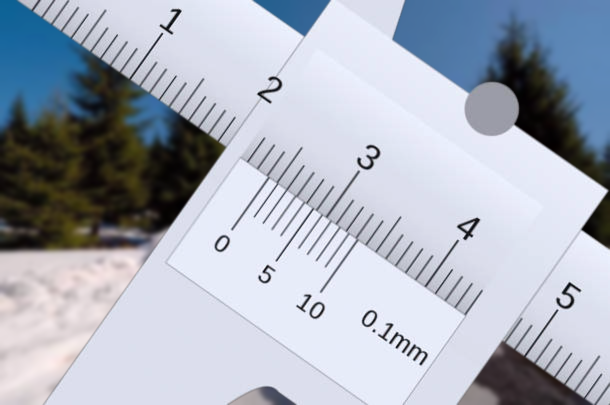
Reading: 24.2; mm
